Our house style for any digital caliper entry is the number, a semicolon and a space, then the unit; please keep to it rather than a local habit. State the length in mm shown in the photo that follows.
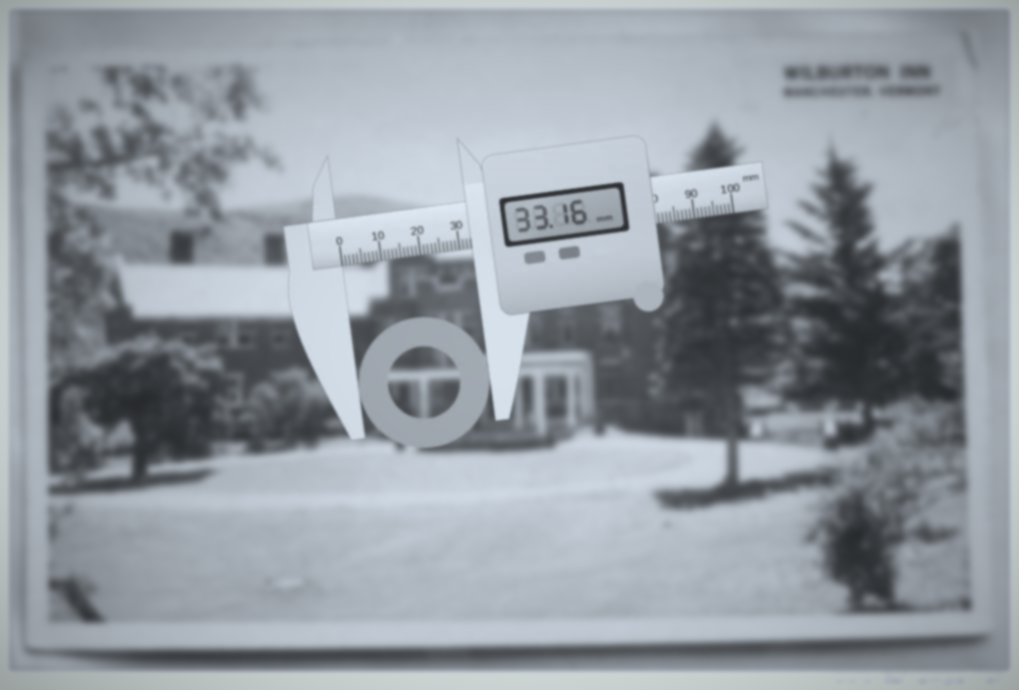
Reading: 33.16; mm
